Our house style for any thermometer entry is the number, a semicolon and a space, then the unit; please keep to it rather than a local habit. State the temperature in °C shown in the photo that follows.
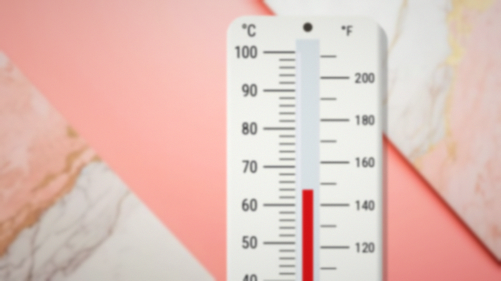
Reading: 64; °C
